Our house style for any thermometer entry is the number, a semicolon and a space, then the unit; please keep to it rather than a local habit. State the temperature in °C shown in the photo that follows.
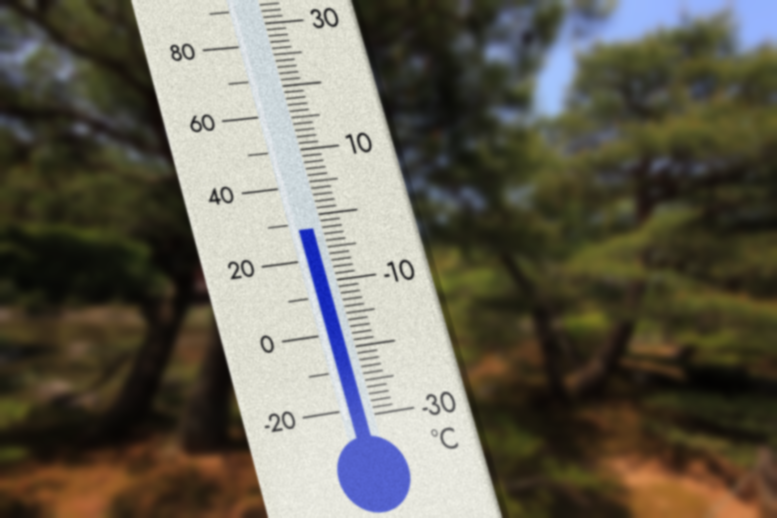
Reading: -2; °C
